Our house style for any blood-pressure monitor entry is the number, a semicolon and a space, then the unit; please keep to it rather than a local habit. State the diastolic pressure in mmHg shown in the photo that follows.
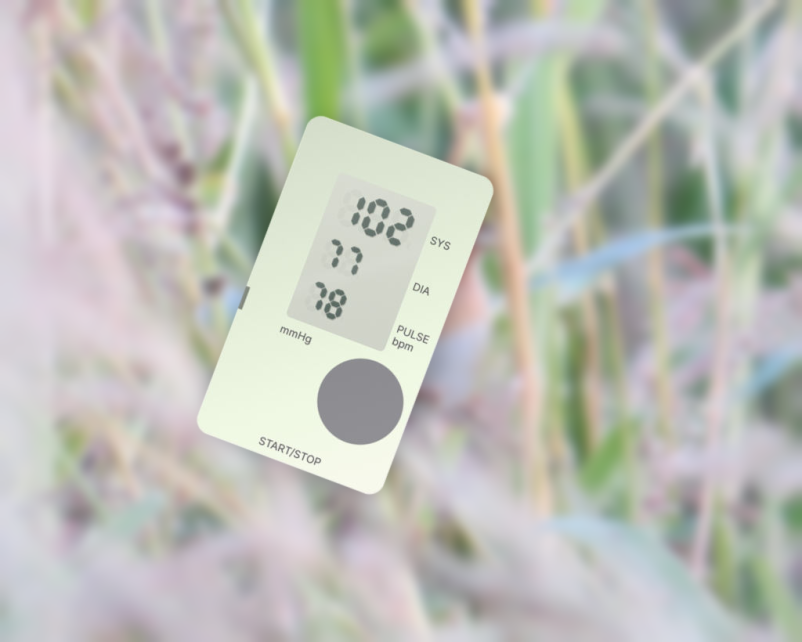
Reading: 77; mmHg
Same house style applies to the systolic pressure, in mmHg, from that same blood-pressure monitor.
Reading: 102; mmHg
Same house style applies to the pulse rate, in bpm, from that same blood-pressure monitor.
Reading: 78; bpm
